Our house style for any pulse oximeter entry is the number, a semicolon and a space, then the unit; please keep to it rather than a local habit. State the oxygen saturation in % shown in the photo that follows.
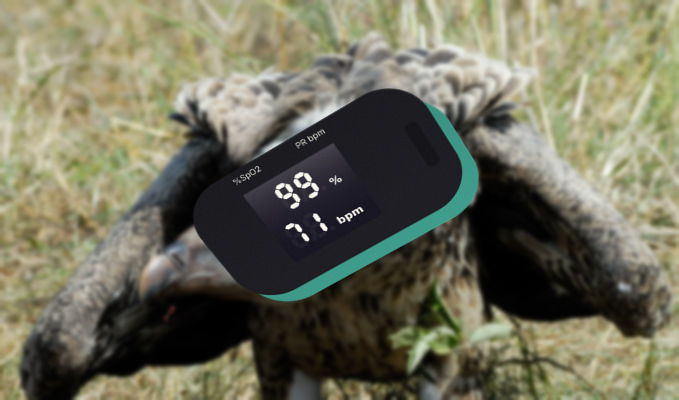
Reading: 99; %
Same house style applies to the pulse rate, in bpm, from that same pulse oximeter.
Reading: 71; bpm
